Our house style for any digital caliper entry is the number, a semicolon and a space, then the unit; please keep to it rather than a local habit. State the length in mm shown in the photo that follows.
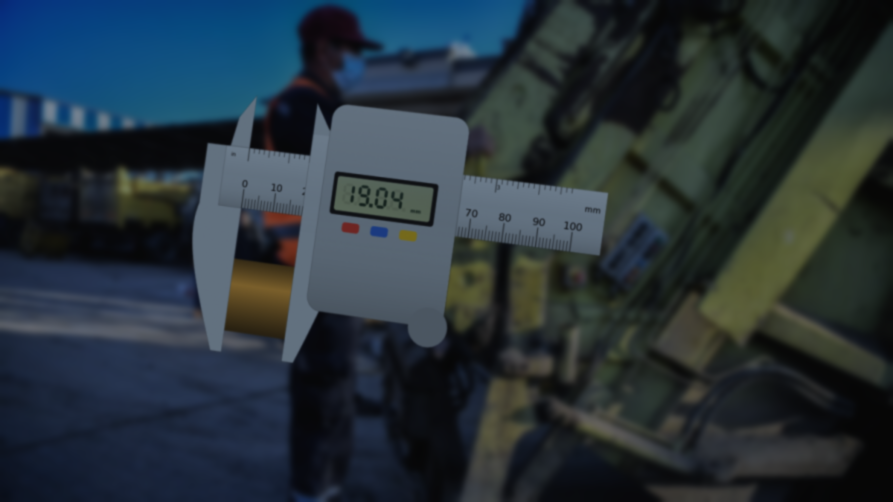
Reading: 19.04; mm
